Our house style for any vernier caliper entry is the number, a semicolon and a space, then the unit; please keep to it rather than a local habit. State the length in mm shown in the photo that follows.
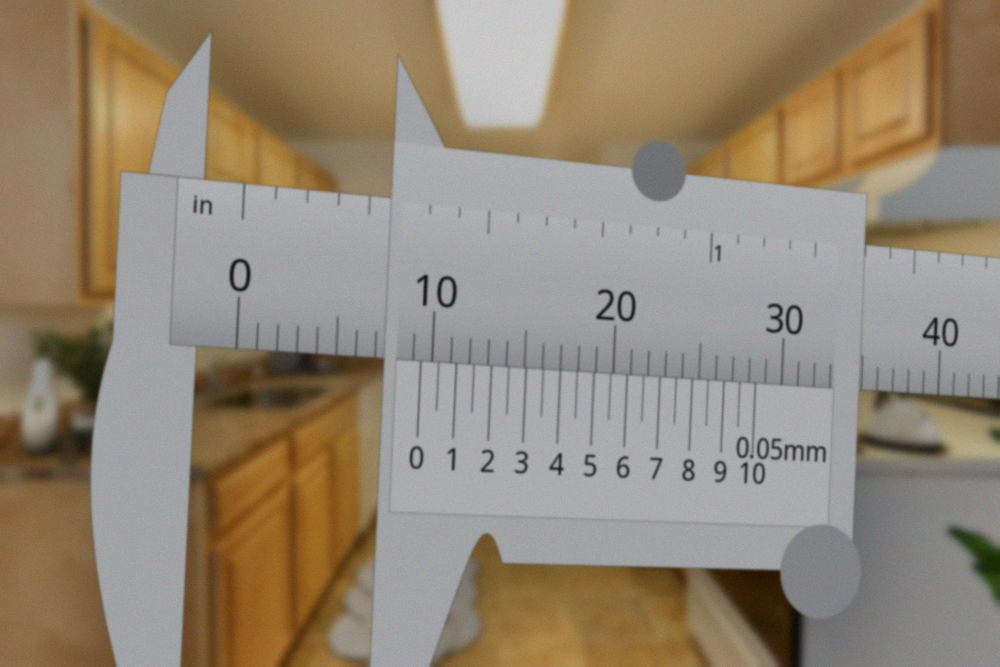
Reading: 9.4; mm
